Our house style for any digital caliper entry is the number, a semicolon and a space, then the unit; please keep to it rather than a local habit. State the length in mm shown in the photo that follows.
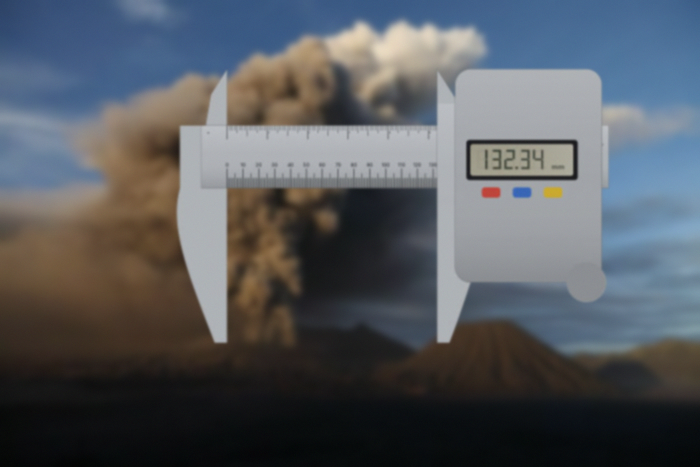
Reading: 132.34; mm
